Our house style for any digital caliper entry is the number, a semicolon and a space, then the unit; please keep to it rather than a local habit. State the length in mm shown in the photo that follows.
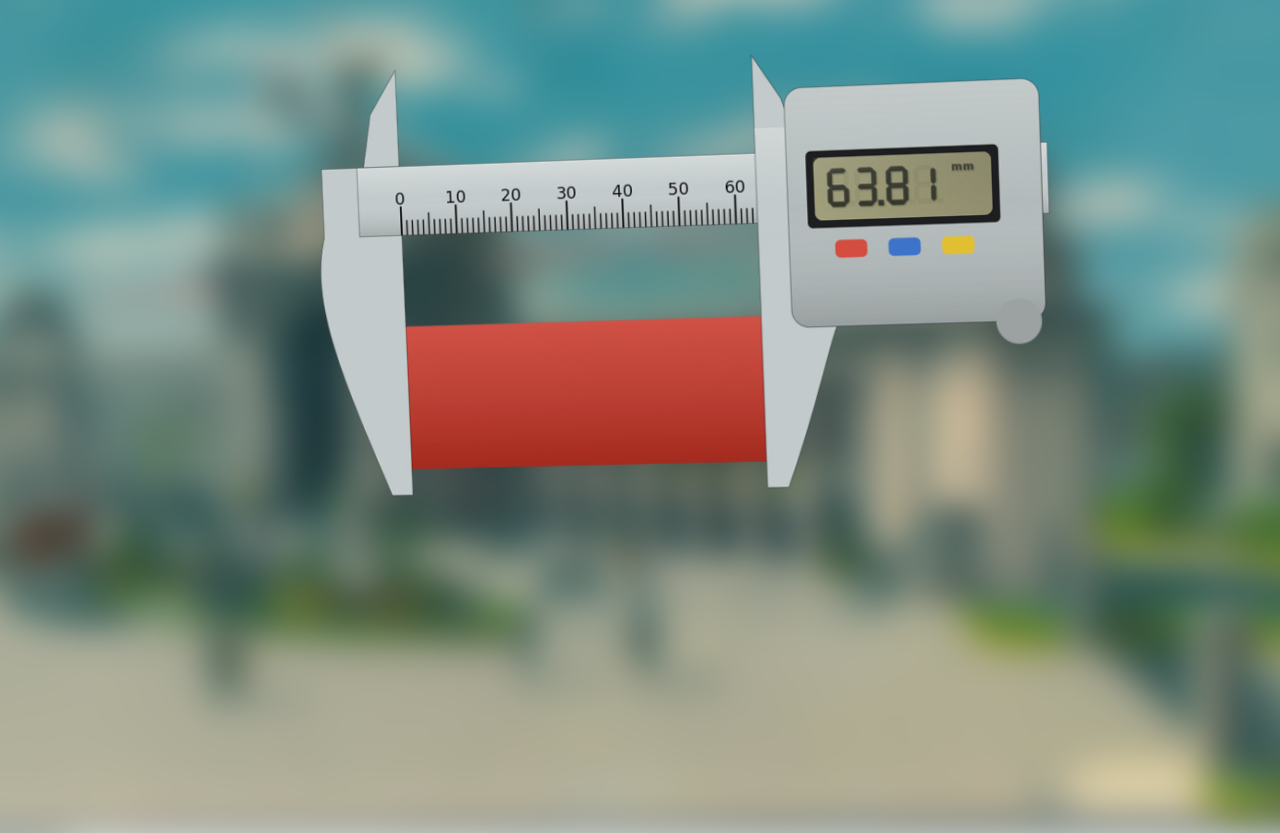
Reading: 63.81; mm
